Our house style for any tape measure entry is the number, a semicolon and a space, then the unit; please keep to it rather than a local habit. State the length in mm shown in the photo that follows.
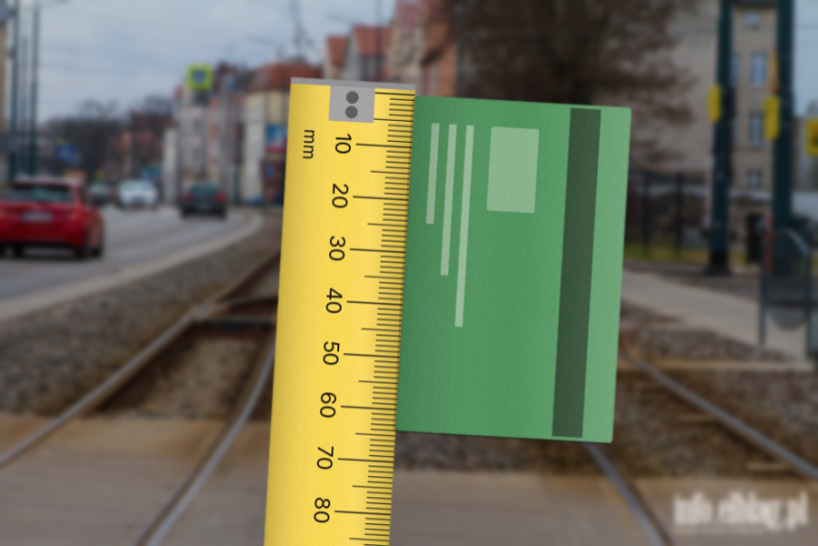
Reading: 64; mm
